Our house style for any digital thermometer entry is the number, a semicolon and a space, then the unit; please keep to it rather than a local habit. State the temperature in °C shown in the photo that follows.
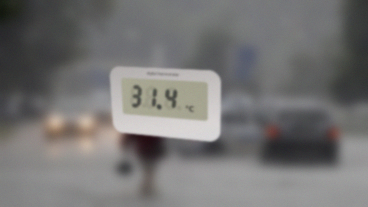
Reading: 31.4; °C
